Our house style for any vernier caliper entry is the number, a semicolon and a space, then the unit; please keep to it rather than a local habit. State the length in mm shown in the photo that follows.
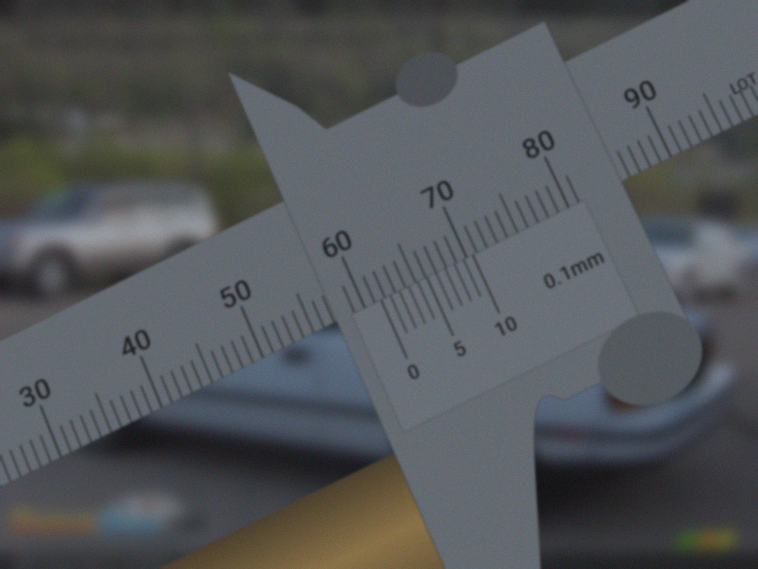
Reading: 61.6; mm
